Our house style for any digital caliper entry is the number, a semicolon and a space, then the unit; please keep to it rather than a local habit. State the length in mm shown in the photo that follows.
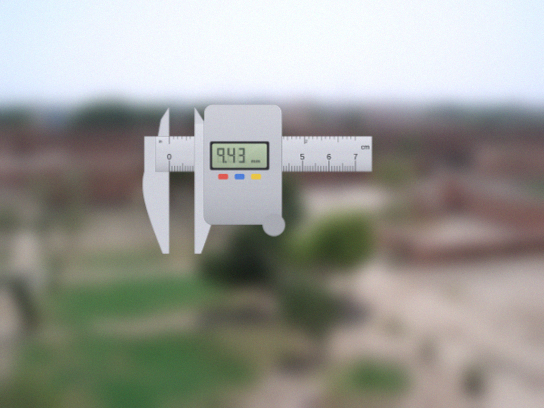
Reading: 9.43; mm
